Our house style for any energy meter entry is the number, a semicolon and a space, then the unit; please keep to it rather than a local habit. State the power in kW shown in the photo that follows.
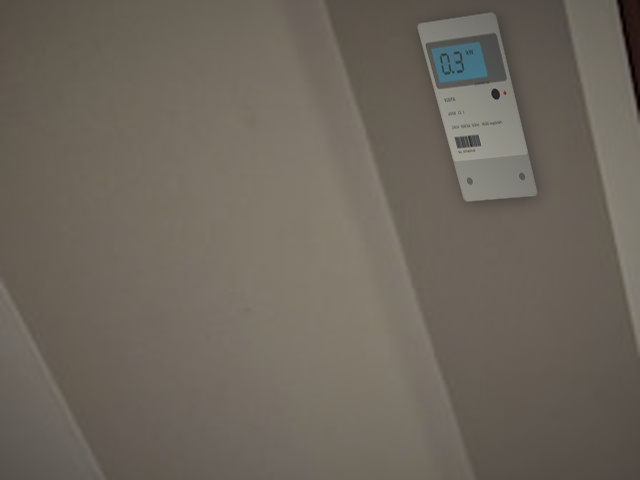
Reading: 0.3; kW
